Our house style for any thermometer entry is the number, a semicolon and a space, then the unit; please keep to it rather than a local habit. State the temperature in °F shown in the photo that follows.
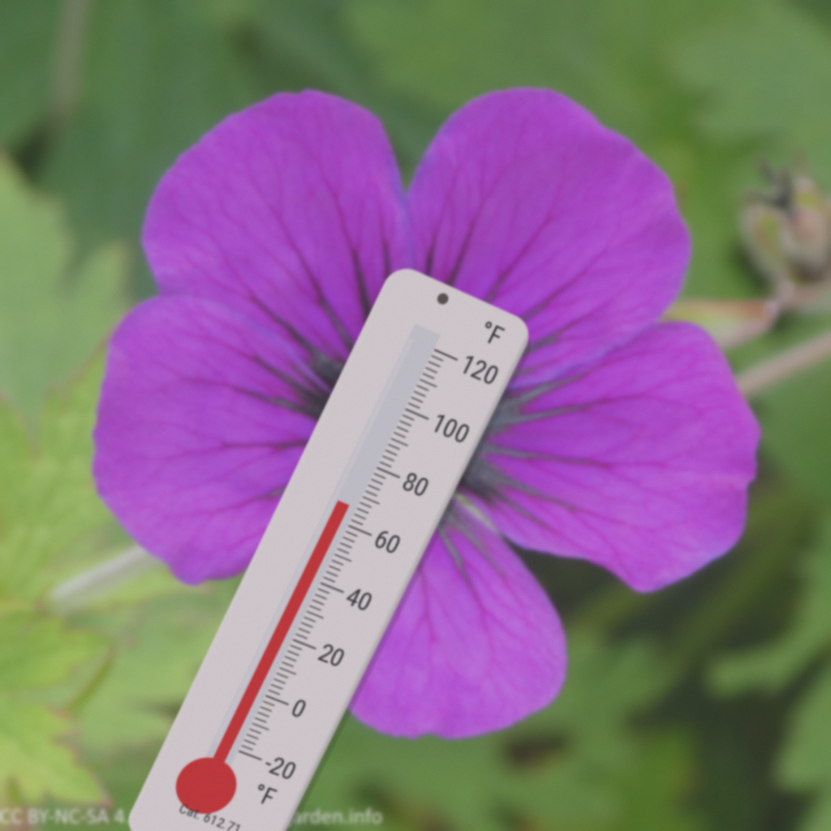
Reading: 66; °F
